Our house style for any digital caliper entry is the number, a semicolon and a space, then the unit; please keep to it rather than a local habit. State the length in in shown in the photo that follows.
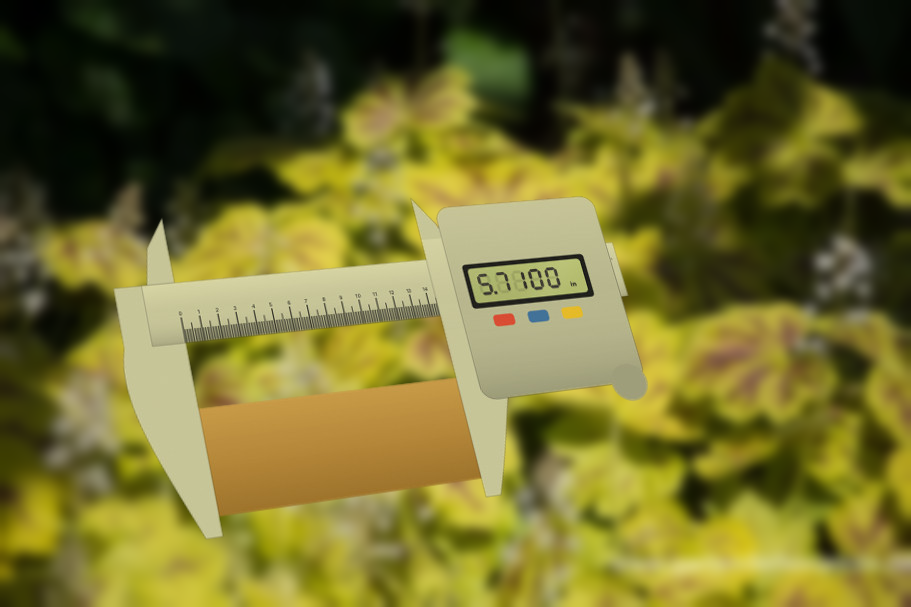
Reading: 5.7100; in
